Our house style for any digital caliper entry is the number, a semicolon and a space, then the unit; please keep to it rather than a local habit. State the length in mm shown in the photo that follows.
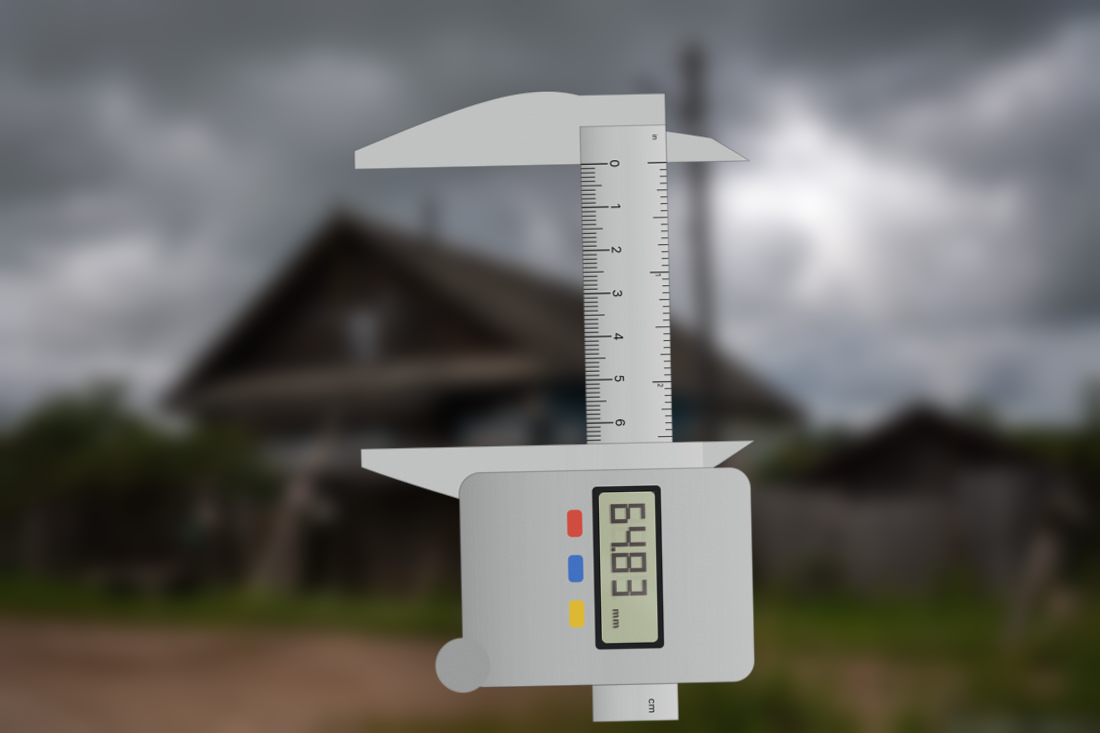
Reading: 64.83; mm
